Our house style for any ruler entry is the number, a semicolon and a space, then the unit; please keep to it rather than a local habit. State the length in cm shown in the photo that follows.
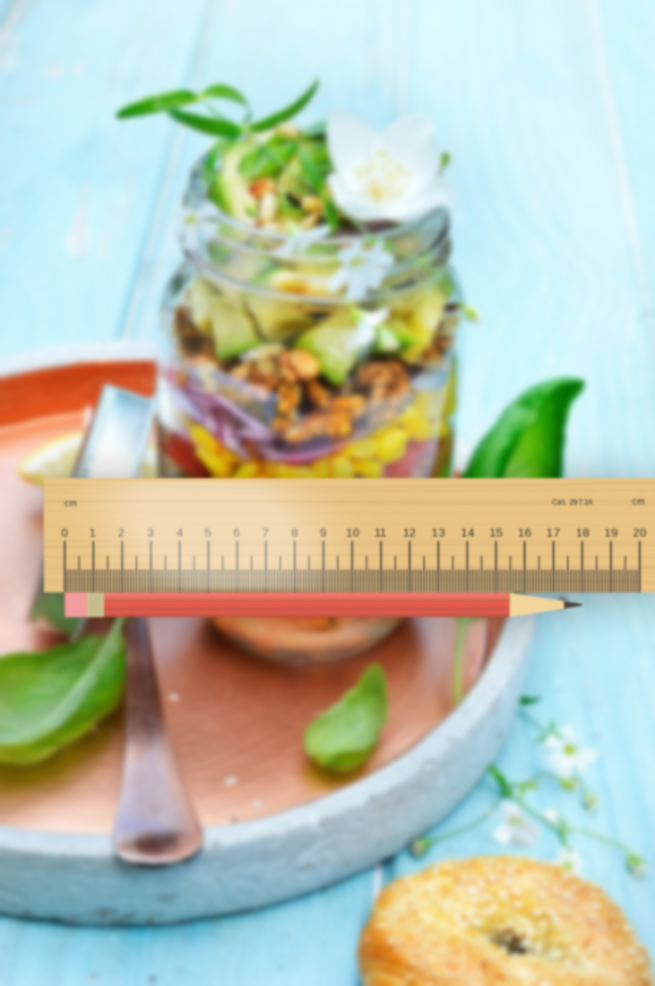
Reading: 18; cm
